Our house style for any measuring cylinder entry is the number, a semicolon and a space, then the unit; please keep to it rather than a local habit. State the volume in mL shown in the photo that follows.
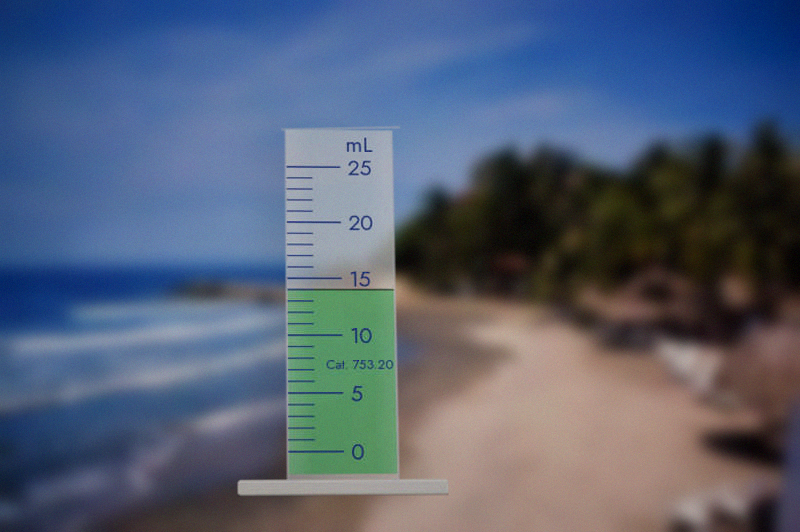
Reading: 14; mL
